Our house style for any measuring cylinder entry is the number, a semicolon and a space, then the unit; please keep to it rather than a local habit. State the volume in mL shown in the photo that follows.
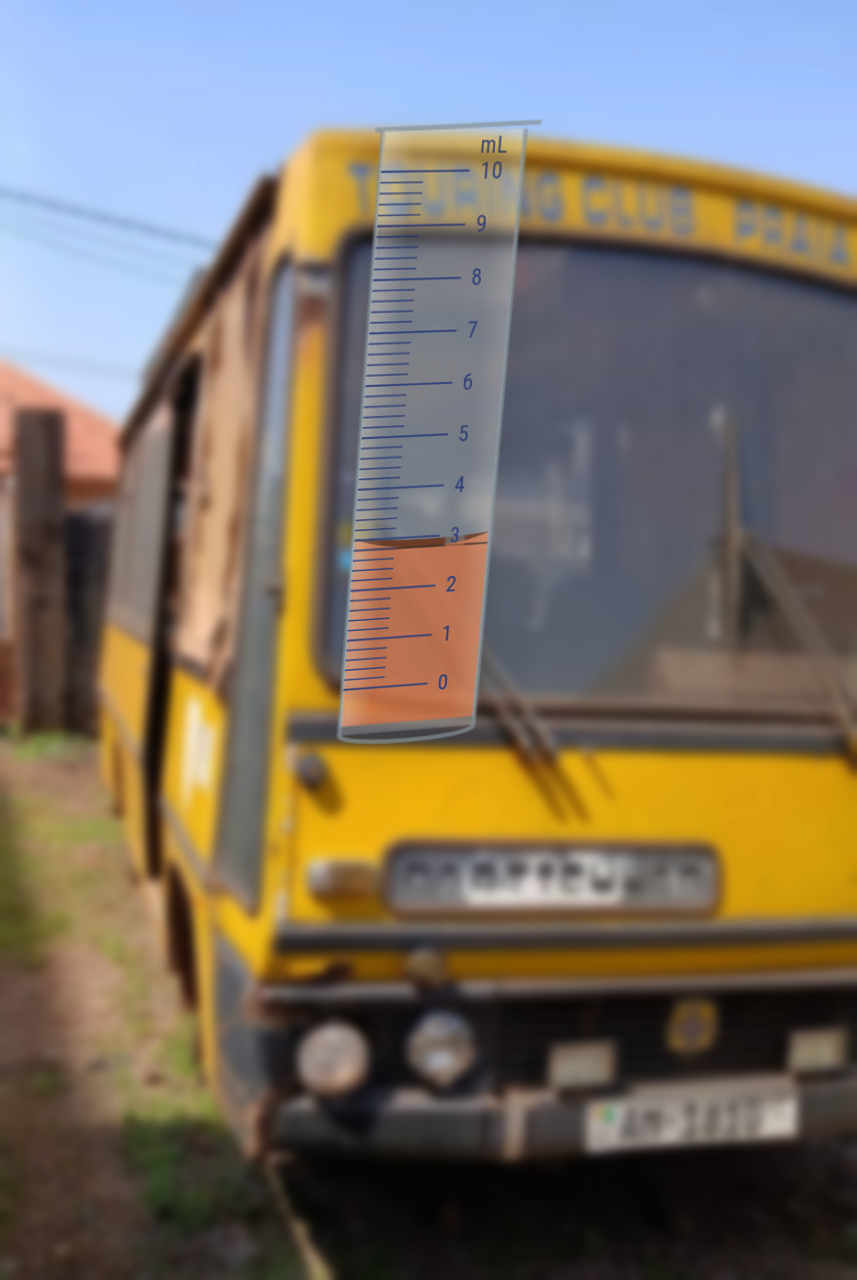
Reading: 2.8; mL
